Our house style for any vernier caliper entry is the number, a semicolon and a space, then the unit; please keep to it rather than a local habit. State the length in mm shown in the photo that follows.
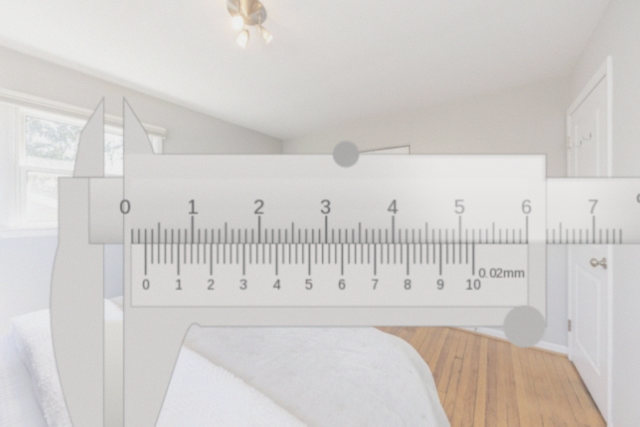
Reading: 3.0; mm
